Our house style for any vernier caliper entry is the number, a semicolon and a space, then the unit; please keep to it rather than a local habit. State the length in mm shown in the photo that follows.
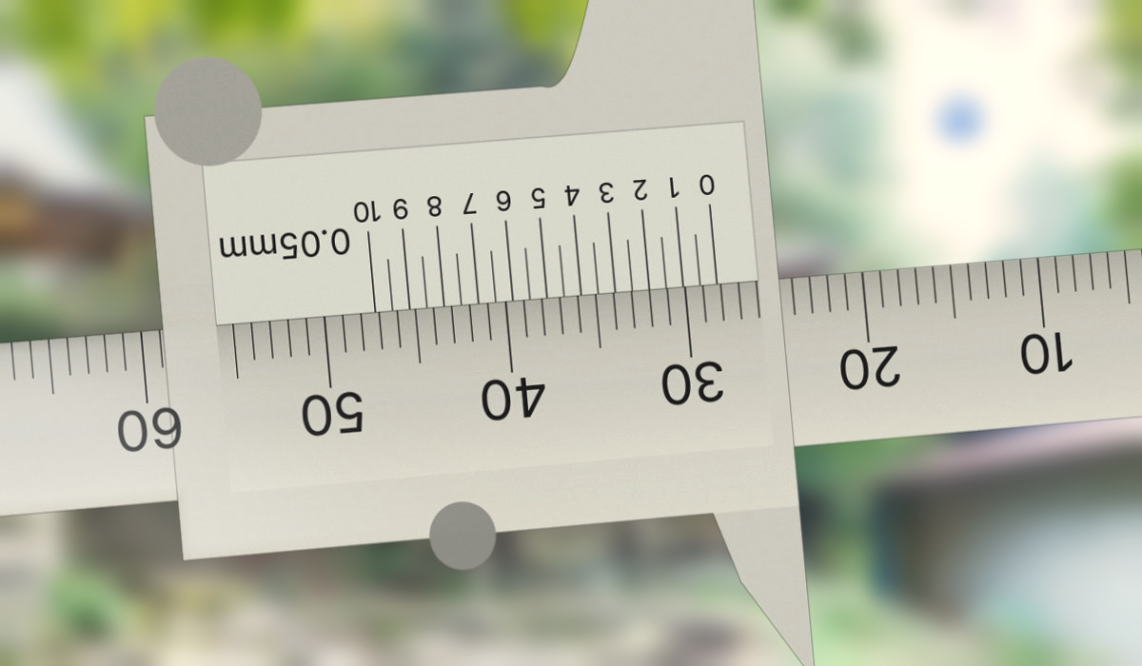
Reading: 28.2; mm
